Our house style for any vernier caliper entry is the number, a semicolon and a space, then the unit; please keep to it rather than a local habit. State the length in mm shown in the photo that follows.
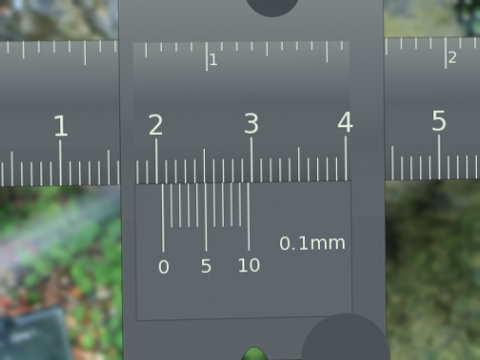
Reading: 20.6; mm
